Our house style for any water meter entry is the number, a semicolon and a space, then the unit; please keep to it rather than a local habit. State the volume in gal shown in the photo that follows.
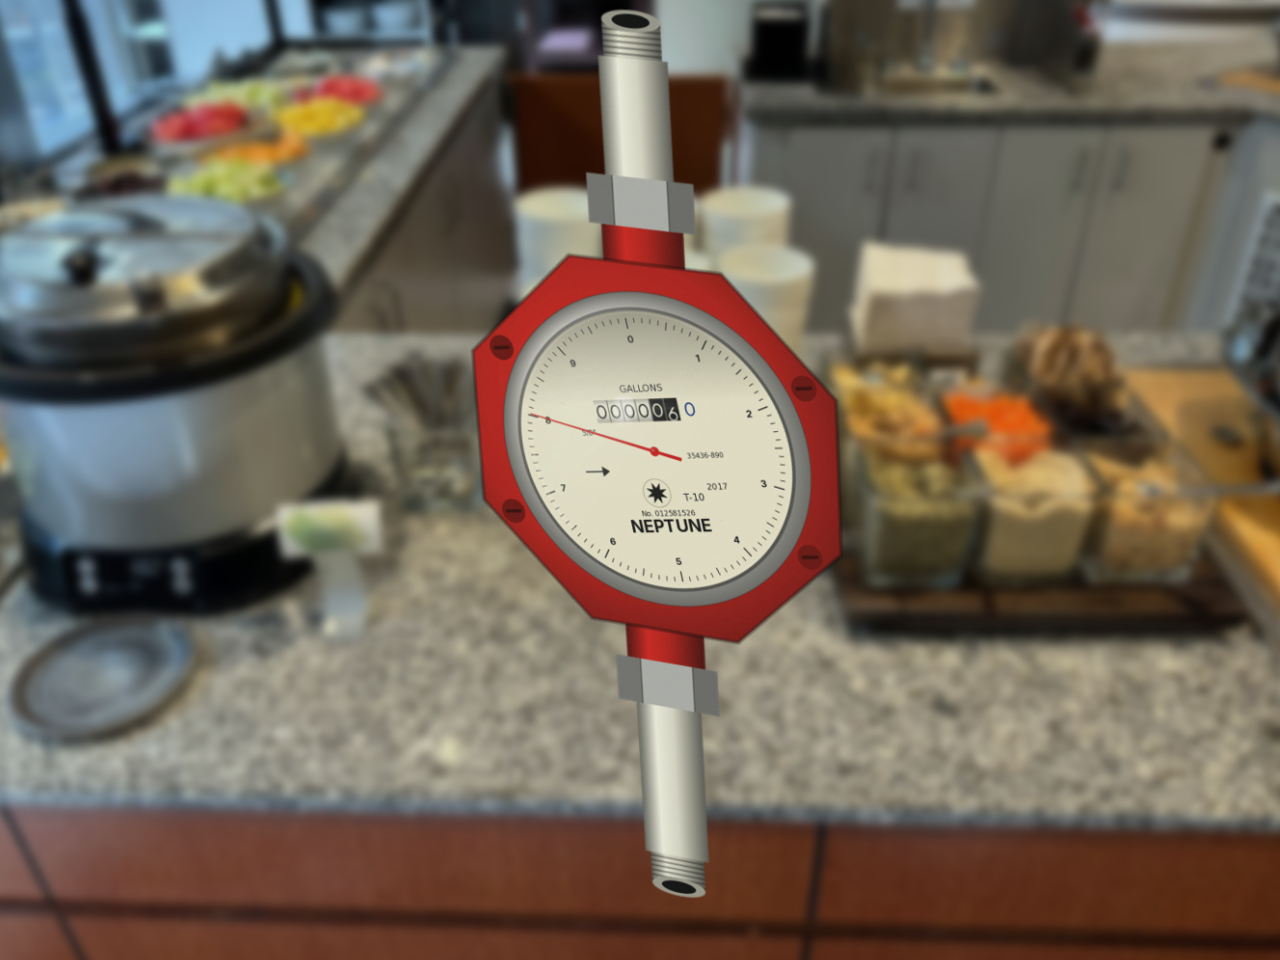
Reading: 58.0; gal
